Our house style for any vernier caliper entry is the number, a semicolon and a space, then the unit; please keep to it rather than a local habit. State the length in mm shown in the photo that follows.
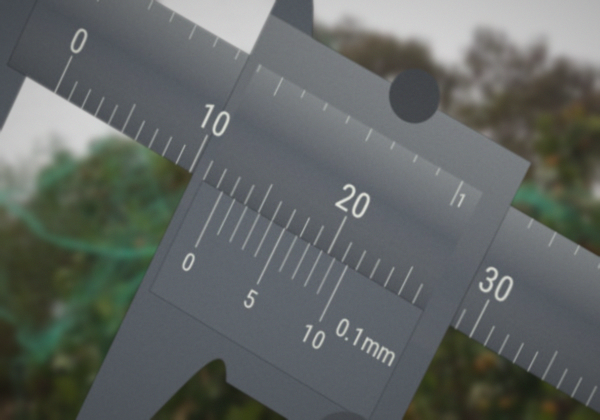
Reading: 12.4; mm
